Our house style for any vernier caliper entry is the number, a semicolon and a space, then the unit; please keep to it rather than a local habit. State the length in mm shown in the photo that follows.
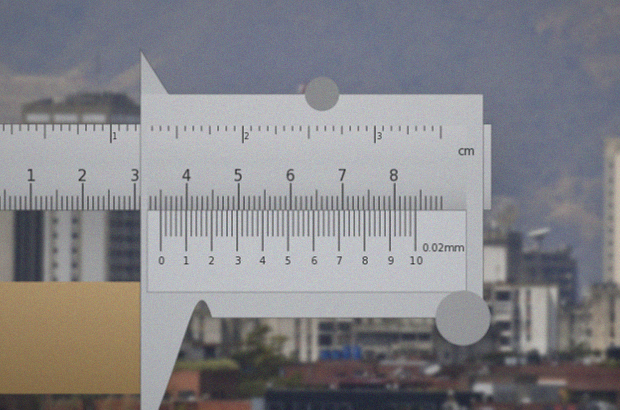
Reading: 35.0; mm
